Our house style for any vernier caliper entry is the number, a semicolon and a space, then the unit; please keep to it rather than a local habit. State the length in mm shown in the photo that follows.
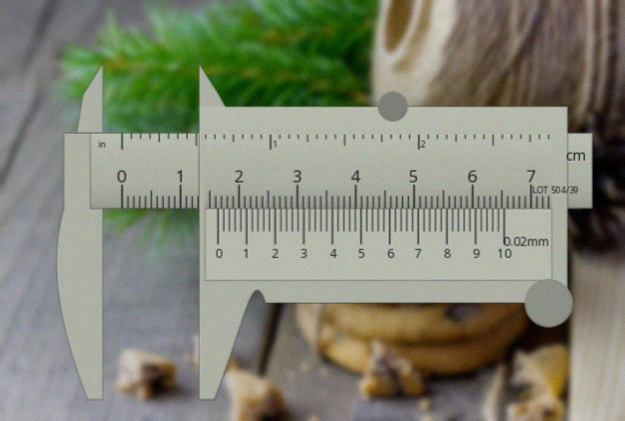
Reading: 16.4; mm
